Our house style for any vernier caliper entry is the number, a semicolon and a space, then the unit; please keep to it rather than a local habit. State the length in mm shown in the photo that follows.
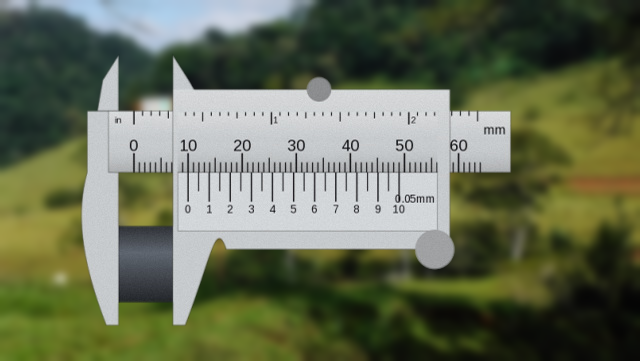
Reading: 10.0; mm
